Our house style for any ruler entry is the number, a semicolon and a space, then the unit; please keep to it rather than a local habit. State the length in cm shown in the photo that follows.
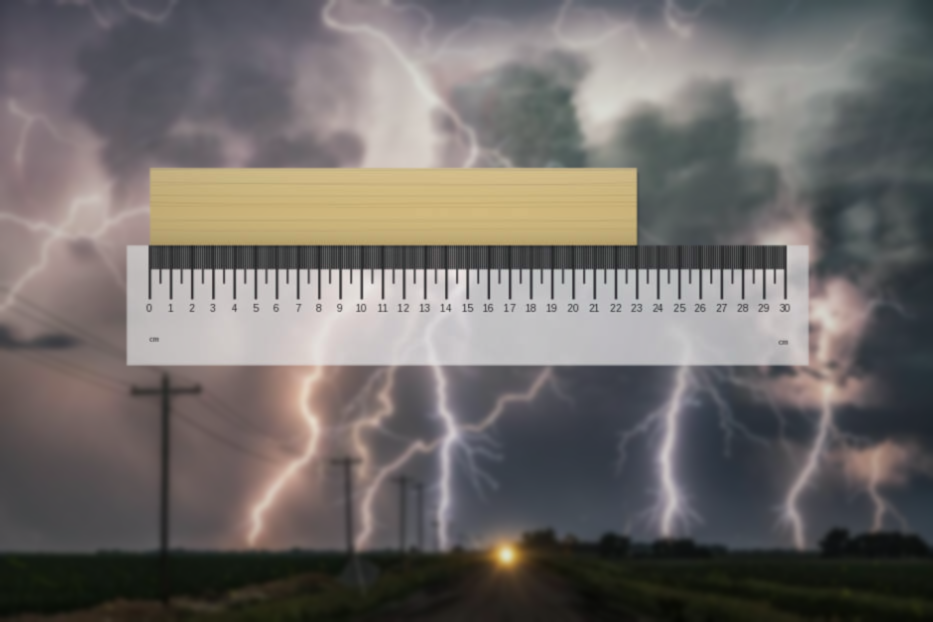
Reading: 23; cm
